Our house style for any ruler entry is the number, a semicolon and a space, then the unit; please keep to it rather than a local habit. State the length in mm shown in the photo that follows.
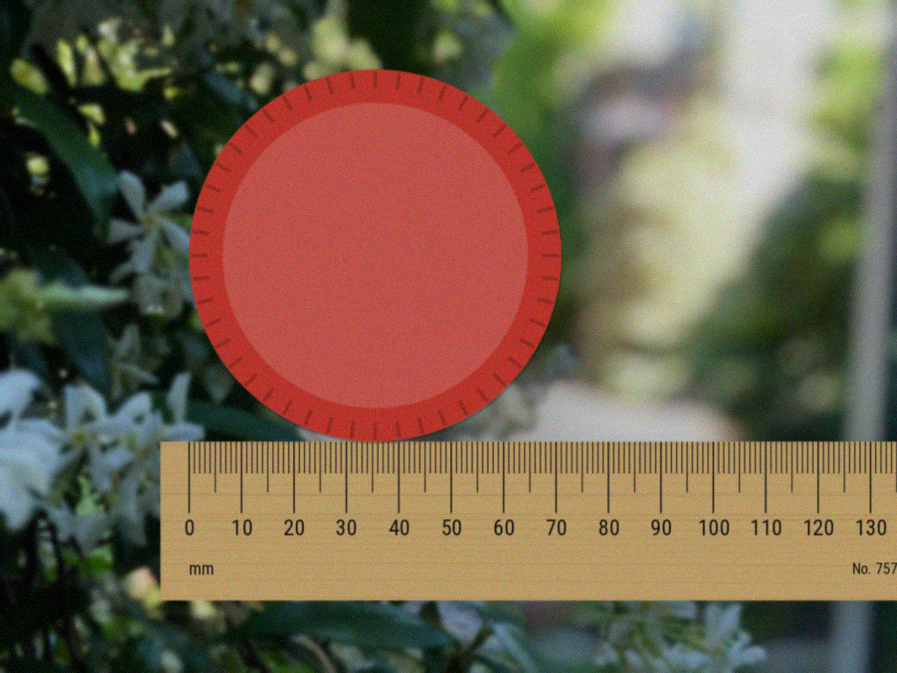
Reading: 71; mm
